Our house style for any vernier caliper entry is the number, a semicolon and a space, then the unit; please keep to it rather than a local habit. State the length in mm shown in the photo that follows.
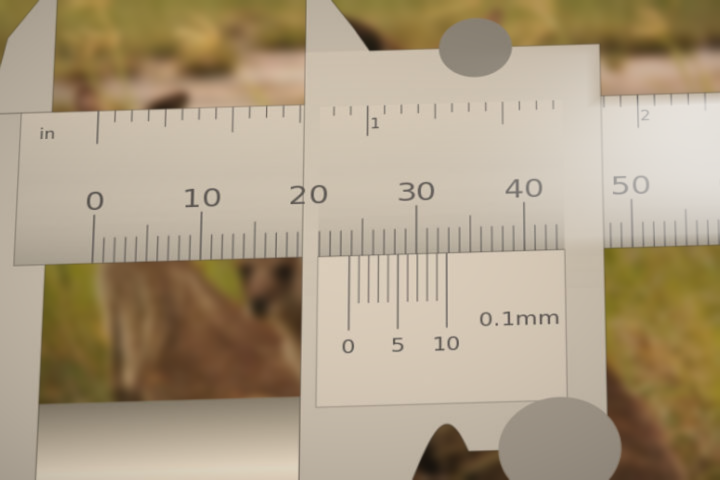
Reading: 23.8; mm
